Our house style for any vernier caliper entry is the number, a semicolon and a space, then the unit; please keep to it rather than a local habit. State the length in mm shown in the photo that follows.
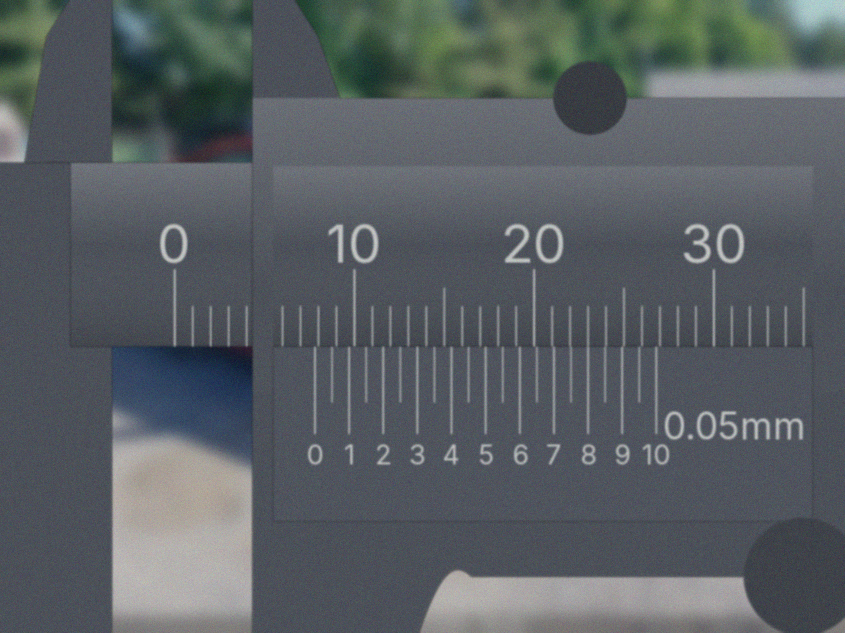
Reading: 7.8; mm
